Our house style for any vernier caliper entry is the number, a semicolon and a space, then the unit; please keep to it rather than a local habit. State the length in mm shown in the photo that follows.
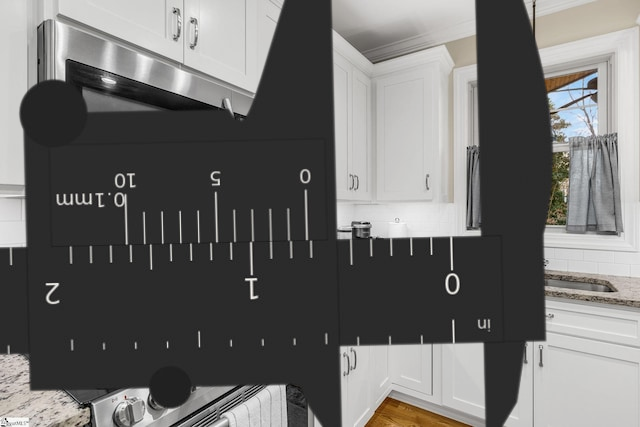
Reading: 7.2; mm
